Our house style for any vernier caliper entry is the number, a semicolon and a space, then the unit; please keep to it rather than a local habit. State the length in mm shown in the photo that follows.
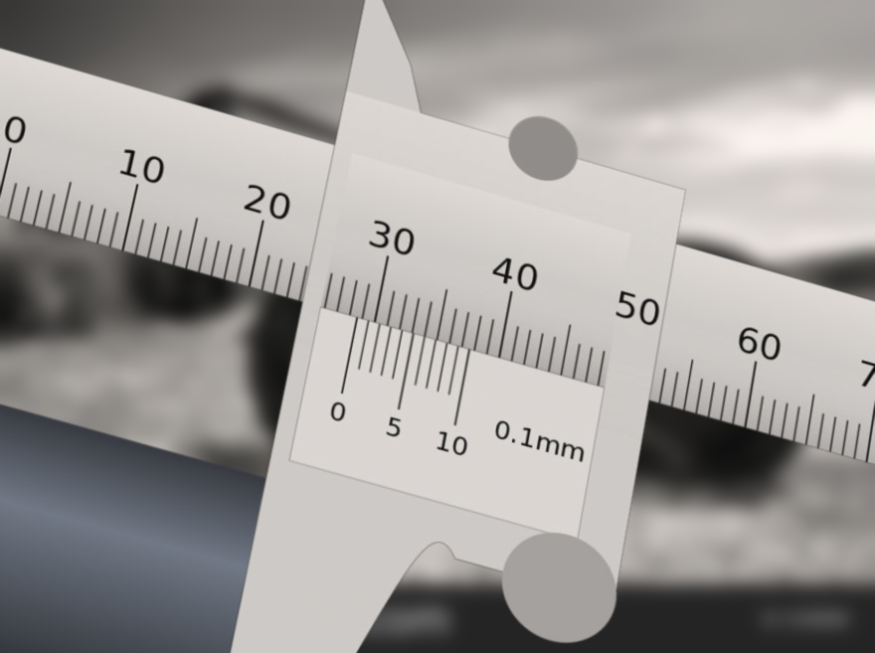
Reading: 28.6; mm
